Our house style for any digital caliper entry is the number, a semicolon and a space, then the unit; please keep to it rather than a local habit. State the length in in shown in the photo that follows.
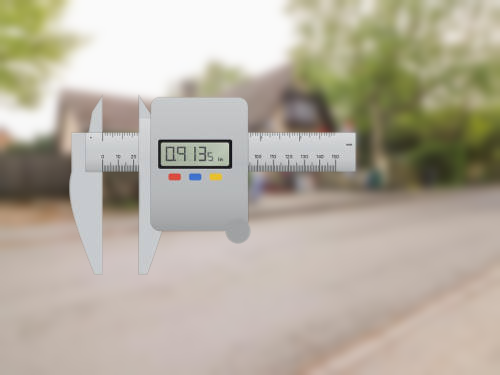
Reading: 0.9135; in
